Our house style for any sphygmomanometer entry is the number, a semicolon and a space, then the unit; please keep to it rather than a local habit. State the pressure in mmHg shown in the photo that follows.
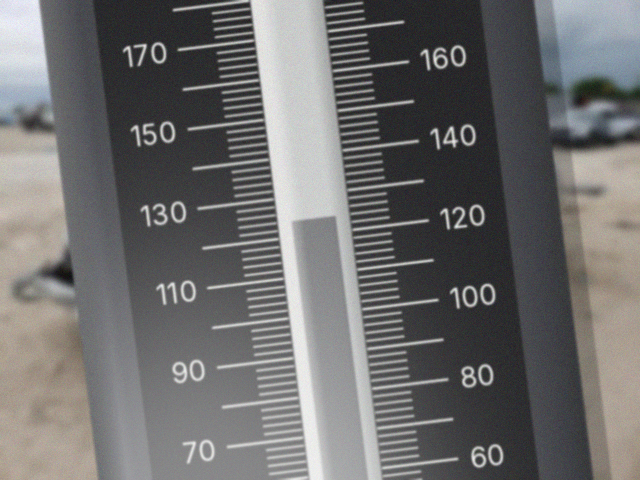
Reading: 124; mmHg
